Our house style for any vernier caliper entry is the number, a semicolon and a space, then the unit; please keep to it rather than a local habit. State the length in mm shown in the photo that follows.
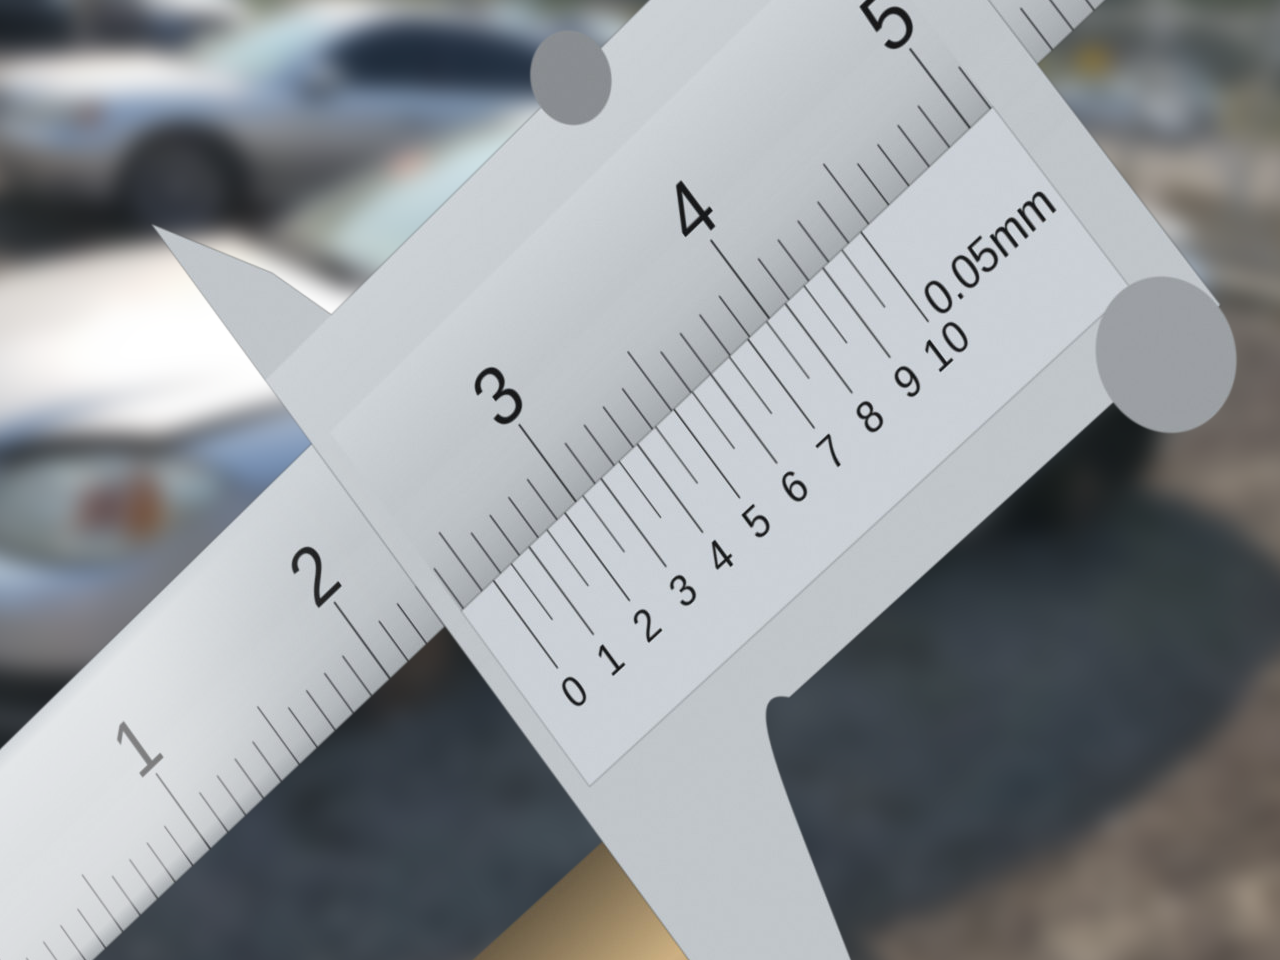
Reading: 25.60; mm
